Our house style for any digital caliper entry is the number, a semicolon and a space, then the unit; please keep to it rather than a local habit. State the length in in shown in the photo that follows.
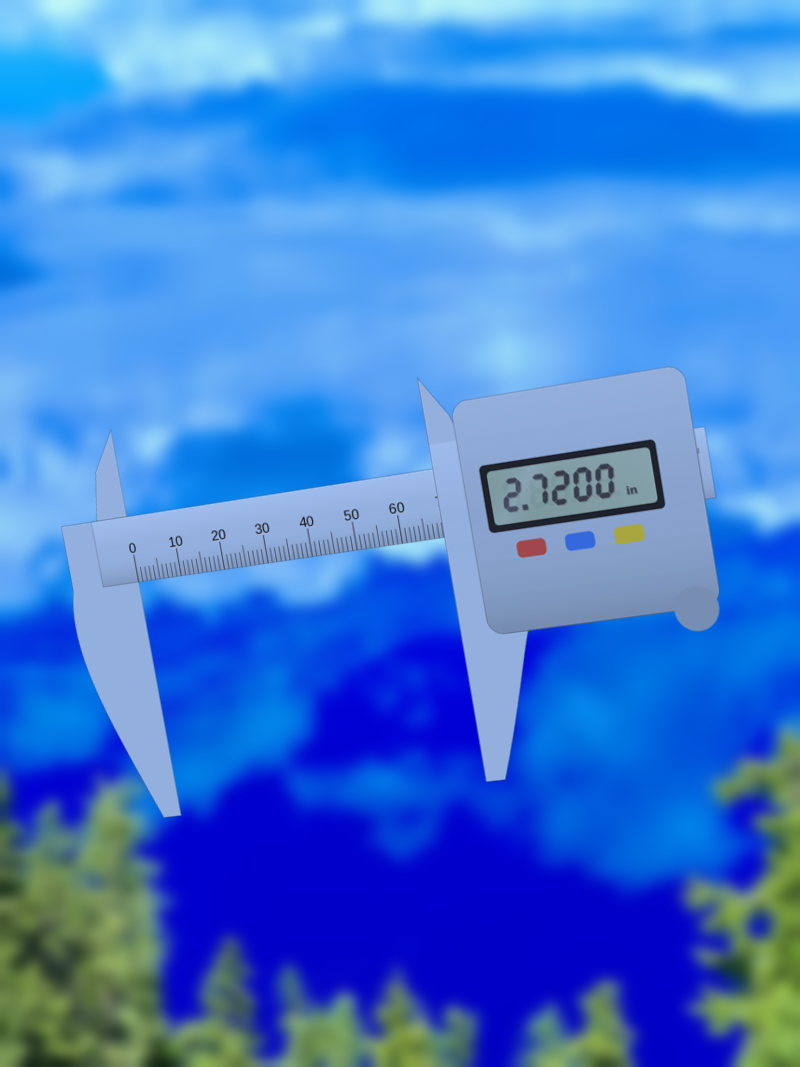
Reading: 2.7200; in
